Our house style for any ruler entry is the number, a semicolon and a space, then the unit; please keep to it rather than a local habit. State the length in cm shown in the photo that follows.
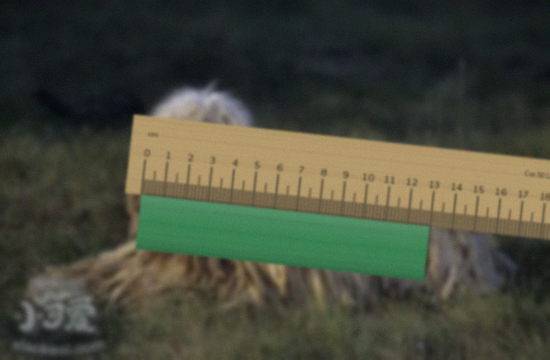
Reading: 13; cm
